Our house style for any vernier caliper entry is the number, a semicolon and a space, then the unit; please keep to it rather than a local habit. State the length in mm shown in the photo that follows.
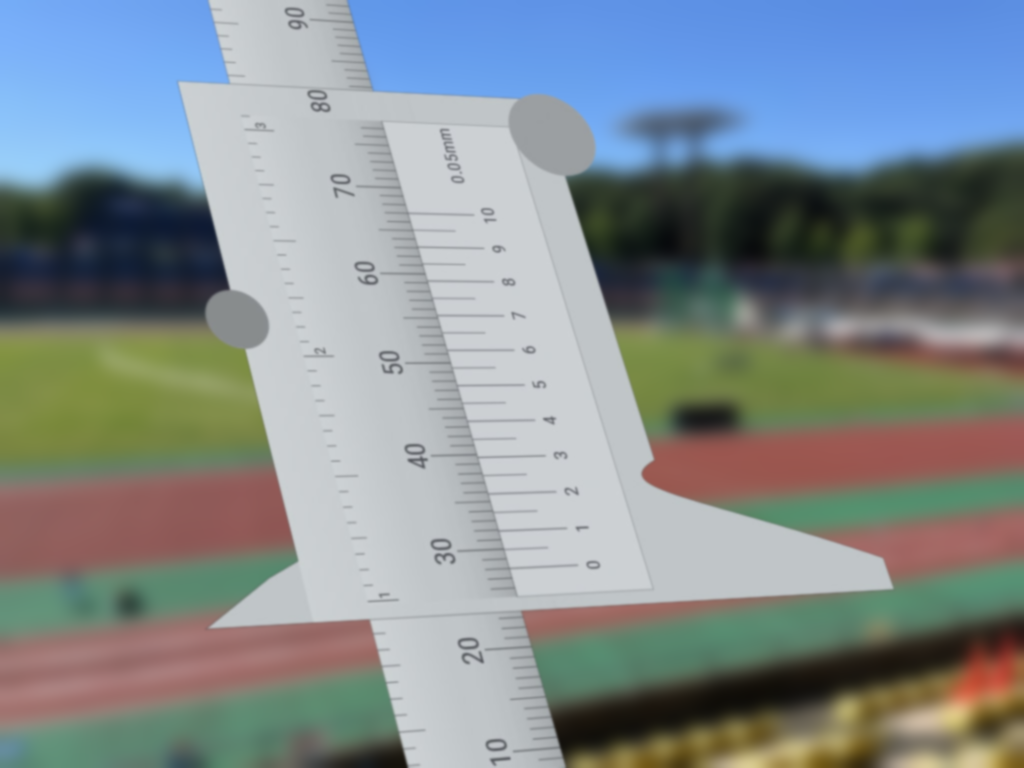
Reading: 28.0; mm
